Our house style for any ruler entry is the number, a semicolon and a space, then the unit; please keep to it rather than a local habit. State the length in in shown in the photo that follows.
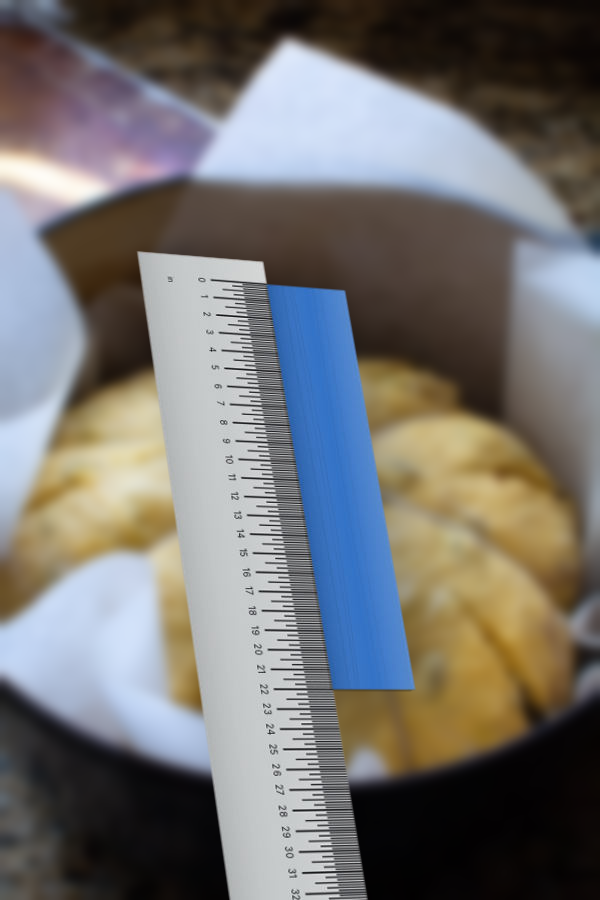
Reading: 22; in
